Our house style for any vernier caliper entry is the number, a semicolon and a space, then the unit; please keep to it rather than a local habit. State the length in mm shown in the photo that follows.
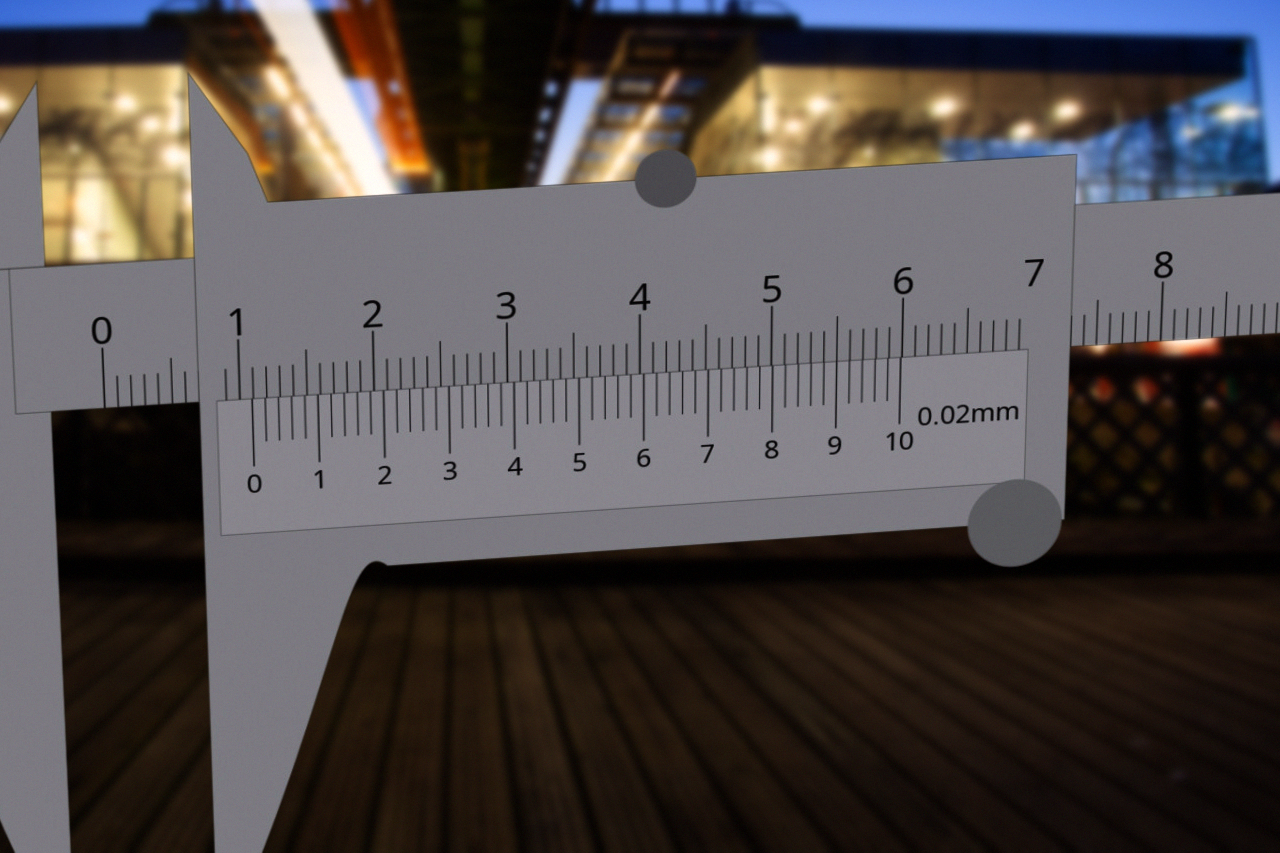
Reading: 10.9; mm
